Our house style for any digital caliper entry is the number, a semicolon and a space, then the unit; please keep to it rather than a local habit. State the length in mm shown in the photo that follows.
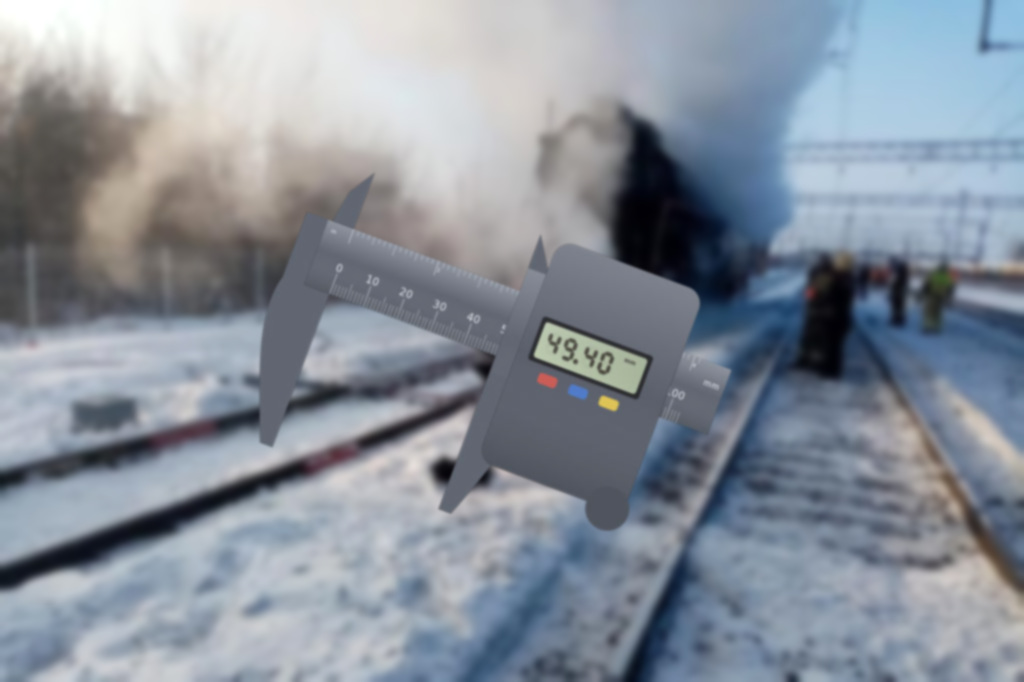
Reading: 49.40; mm
